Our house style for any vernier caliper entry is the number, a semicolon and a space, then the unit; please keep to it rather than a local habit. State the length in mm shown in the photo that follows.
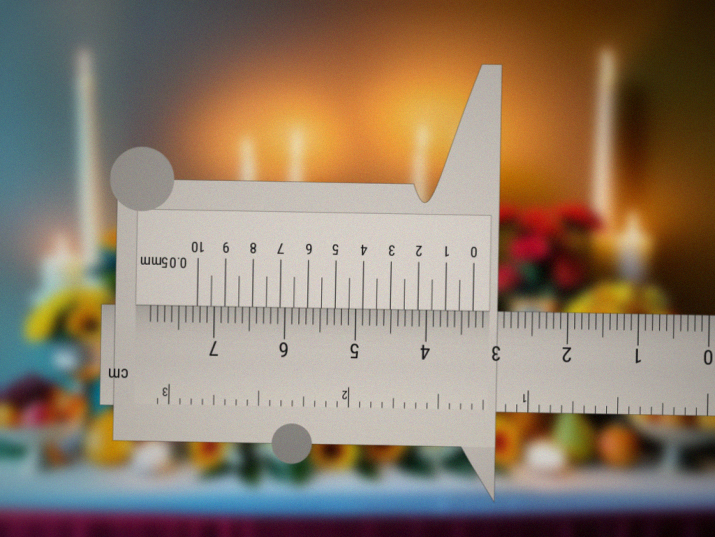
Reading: 33.4; mm
